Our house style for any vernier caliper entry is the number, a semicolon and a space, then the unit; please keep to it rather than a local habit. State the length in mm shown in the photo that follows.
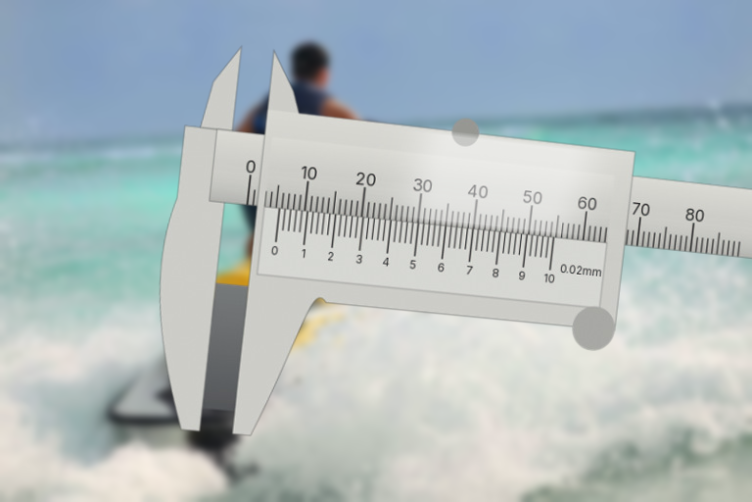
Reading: 5.6; mm
